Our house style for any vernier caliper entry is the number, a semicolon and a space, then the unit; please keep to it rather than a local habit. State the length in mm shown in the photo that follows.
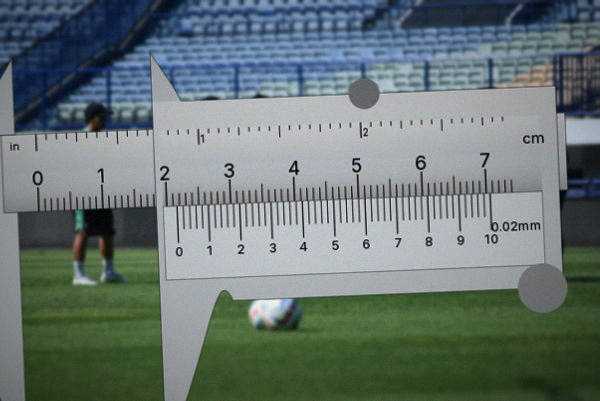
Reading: 21.6; mm
